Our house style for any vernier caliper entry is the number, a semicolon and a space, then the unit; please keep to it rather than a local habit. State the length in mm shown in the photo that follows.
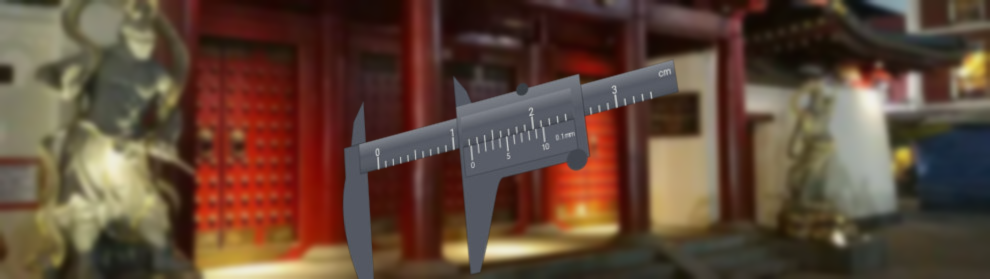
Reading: 12.2; mm
